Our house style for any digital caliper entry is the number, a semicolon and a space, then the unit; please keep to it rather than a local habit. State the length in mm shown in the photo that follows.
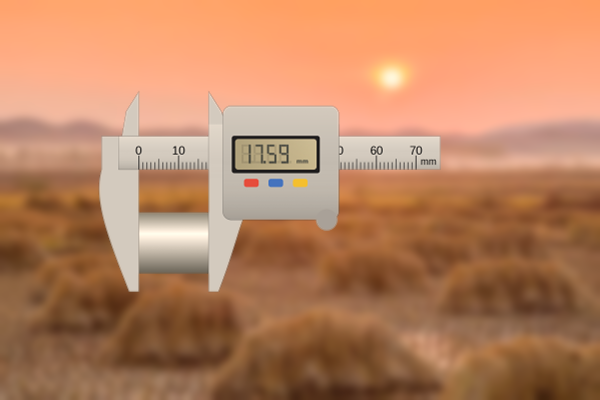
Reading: 17.59; mm
